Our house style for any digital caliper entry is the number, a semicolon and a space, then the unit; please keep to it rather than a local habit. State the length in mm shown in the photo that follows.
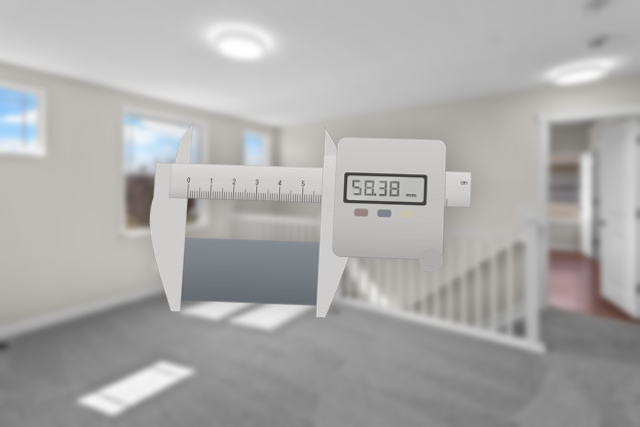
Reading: 58.38; mm
